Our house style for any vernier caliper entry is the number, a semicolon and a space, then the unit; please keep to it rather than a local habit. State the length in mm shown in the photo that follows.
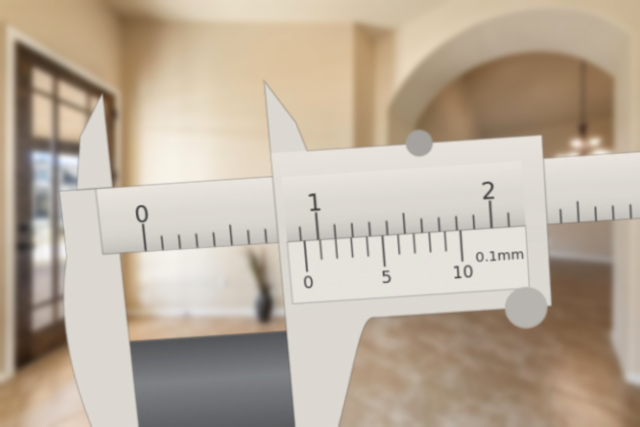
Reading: 9.2; mm
